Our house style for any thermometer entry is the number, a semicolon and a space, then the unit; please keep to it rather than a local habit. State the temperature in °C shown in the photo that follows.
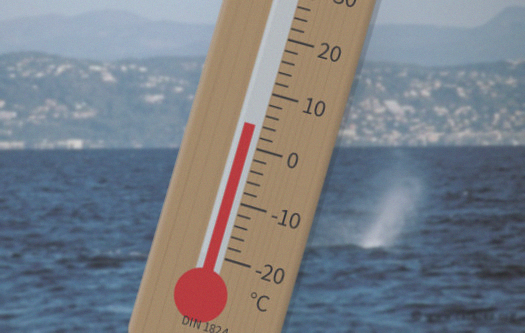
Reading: 4; °C
